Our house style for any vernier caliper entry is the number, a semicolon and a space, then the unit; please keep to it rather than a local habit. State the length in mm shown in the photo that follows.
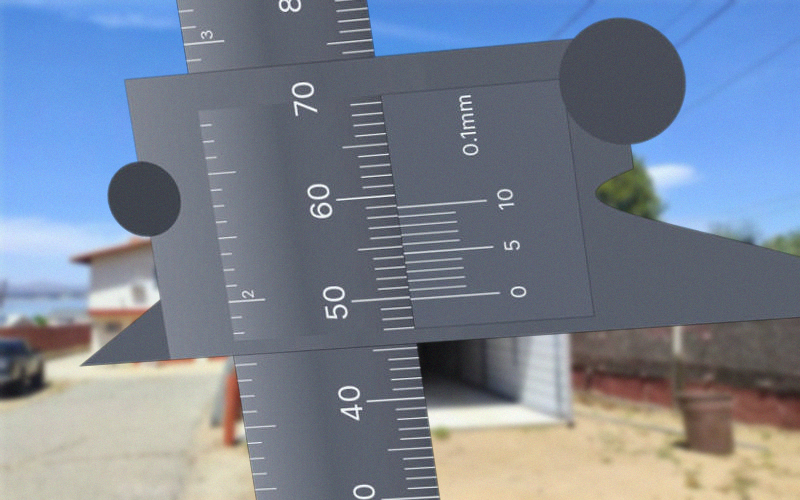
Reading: 49.8; mm
